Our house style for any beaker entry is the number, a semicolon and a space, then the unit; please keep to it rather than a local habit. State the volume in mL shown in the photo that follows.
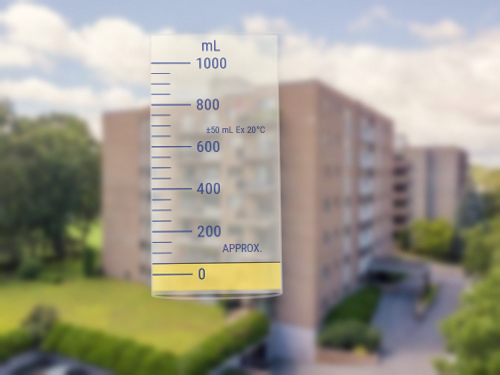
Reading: 50; mL
